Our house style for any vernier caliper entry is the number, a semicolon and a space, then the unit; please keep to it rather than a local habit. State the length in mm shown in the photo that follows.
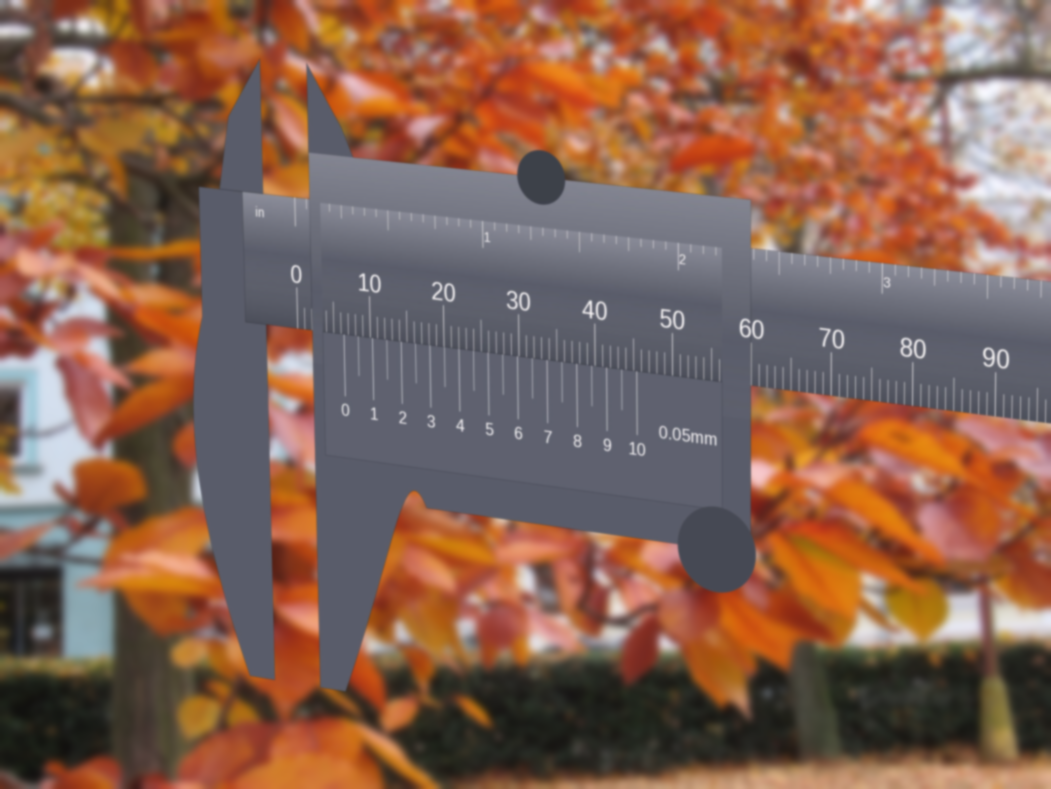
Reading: 6.4; mm
